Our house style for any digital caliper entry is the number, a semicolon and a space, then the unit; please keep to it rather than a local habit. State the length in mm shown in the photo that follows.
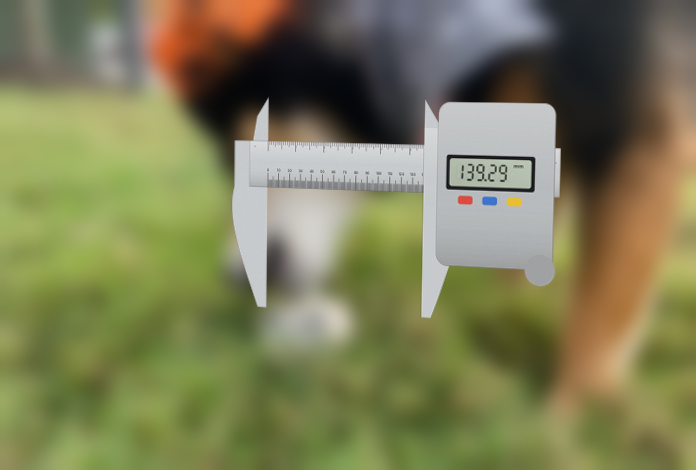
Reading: 139.29; mm
